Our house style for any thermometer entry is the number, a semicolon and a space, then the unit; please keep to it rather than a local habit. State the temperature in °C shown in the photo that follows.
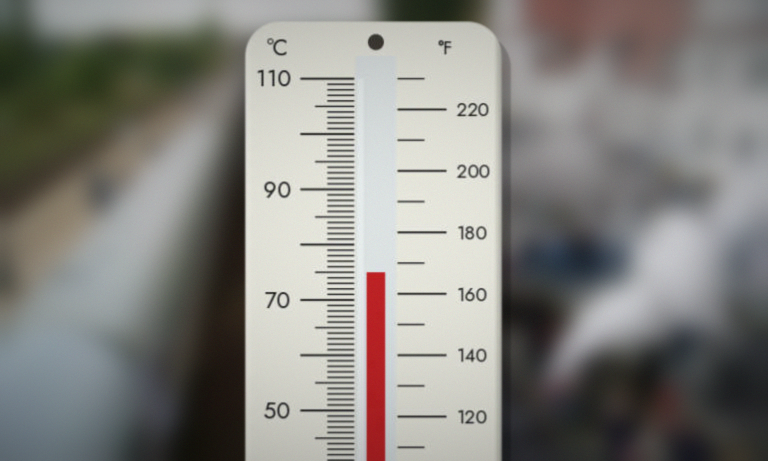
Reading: 75; °C
